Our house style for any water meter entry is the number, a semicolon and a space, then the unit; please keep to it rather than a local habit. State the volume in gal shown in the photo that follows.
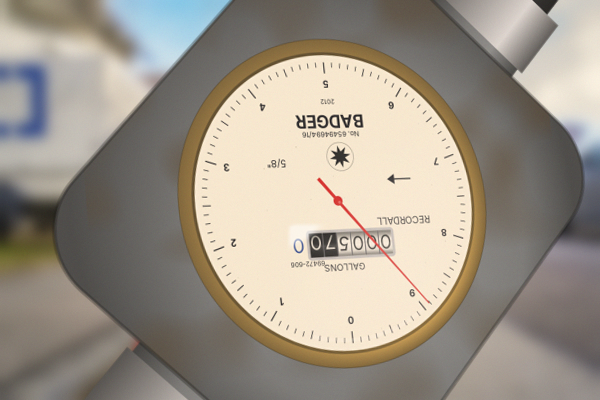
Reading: 5698.9; gal
